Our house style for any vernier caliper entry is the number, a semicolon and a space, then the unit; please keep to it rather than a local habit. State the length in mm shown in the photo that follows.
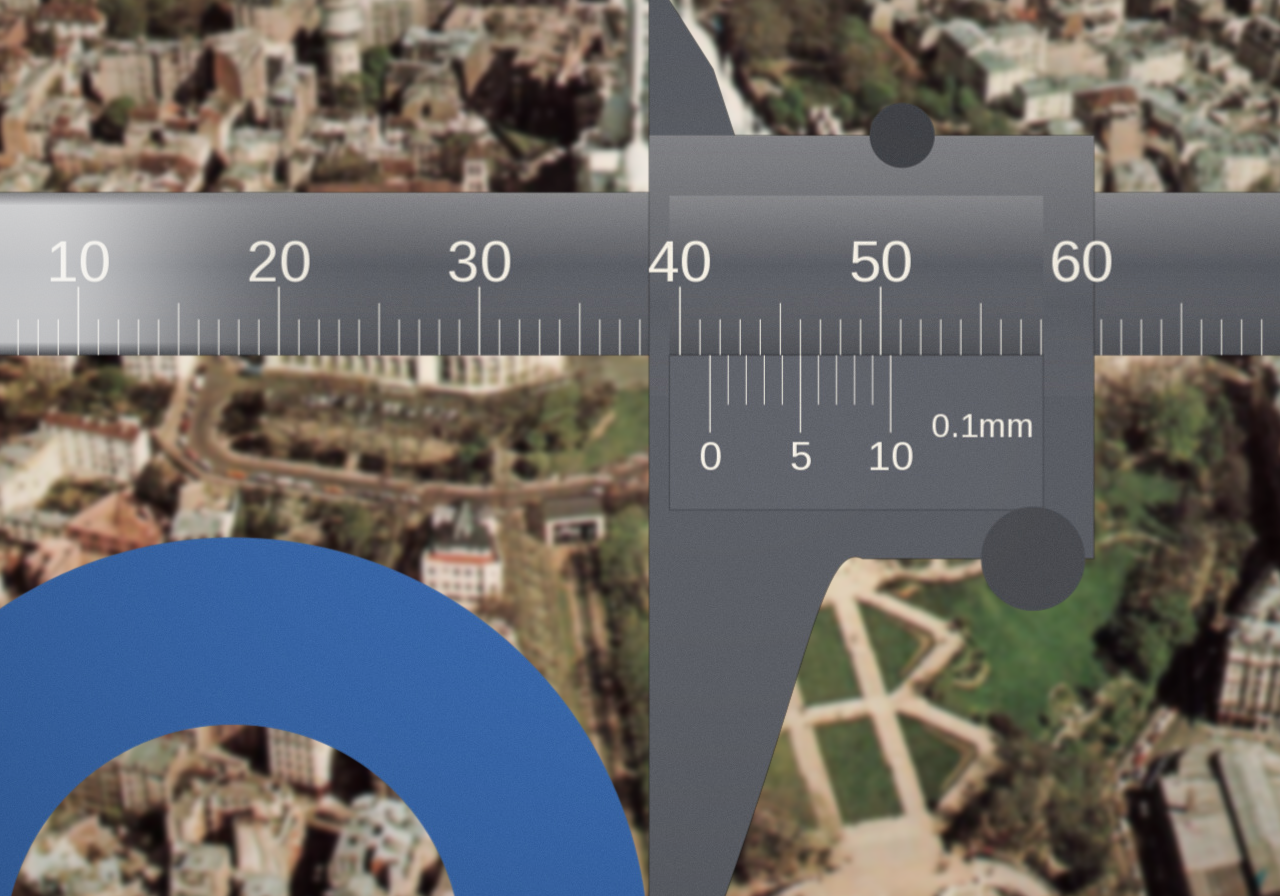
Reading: 41.5; mm
